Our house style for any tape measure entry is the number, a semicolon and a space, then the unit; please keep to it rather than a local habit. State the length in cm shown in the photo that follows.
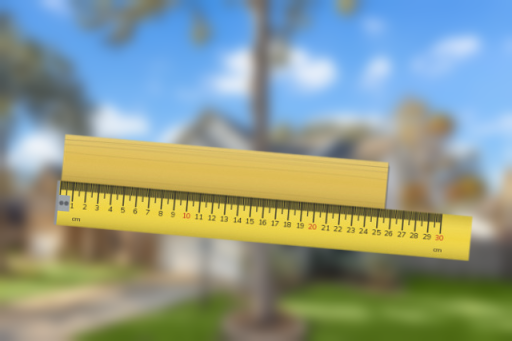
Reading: 25.5; cm
